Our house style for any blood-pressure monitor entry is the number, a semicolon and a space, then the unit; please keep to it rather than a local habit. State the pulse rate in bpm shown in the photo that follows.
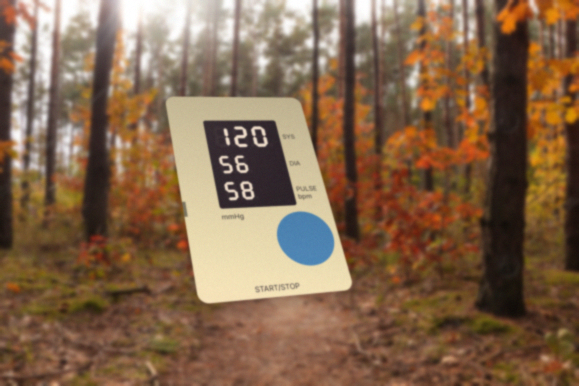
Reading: 58; bpm
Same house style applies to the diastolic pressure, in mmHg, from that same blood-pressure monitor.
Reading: 56; mmHg
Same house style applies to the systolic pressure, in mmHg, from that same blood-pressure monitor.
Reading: 120; mmHg
